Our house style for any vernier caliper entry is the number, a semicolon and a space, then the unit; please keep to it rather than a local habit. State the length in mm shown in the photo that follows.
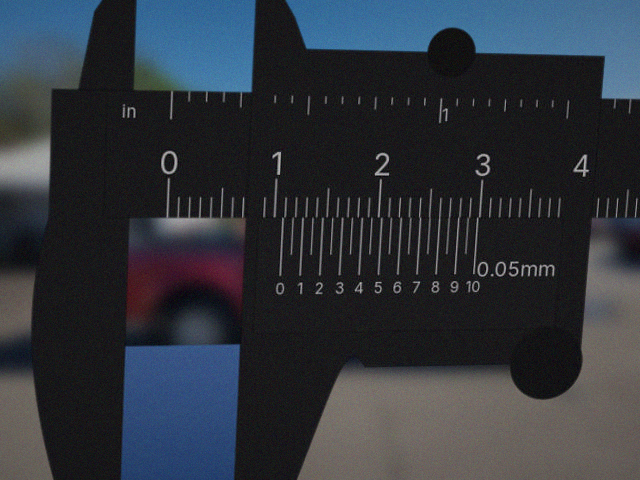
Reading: 10.8; mm
